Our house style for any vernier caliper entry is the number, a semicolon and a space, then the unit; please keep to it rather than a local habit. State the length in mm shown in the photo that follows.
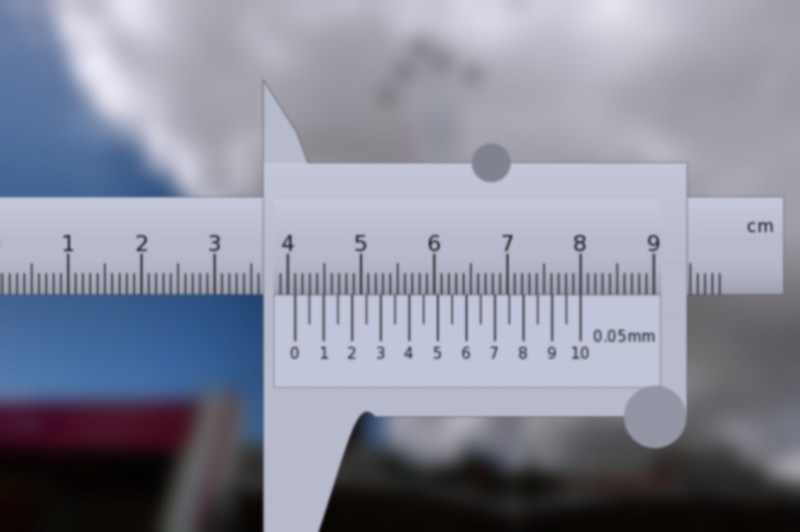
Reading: 41.0; mm
